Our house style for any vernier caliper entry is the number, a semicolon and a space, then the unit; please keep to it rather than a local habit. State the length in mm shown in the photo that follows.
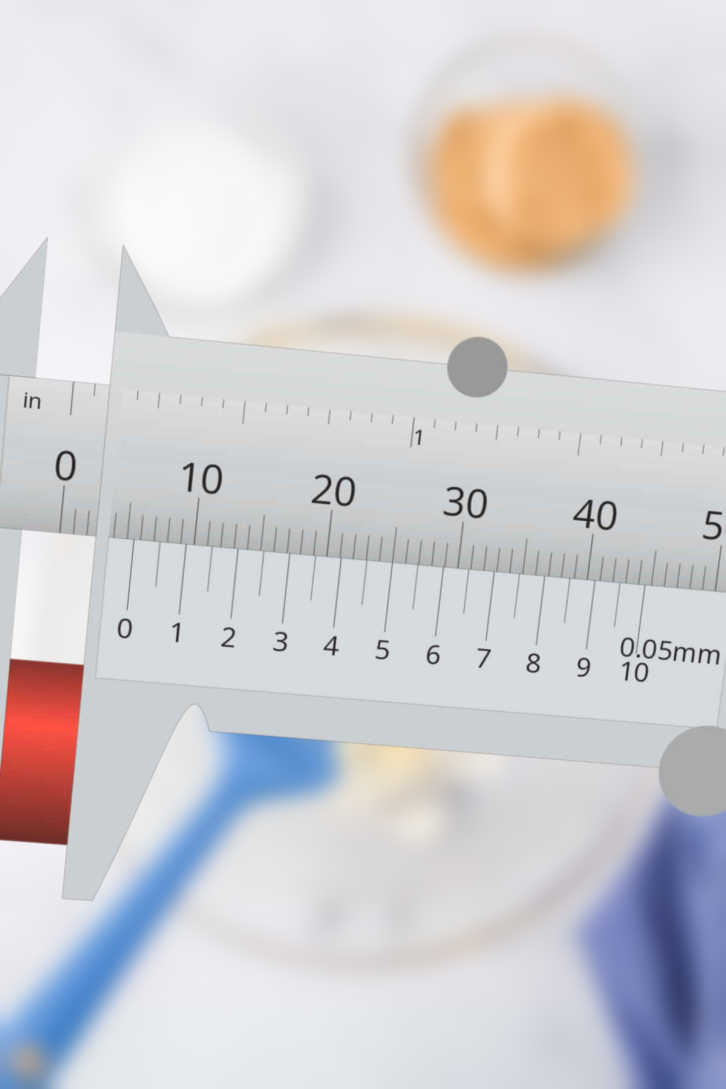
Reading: 5.5; mm
